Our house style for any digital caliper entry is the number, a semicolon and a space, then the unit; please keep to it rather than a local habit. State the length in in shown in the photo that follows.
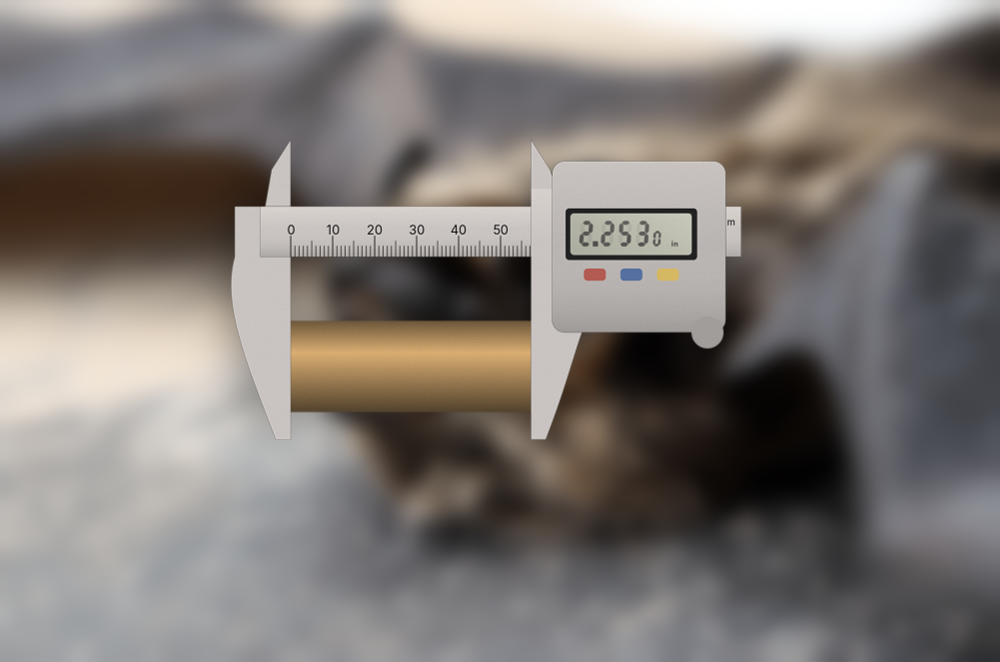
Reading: 2.2530; in
